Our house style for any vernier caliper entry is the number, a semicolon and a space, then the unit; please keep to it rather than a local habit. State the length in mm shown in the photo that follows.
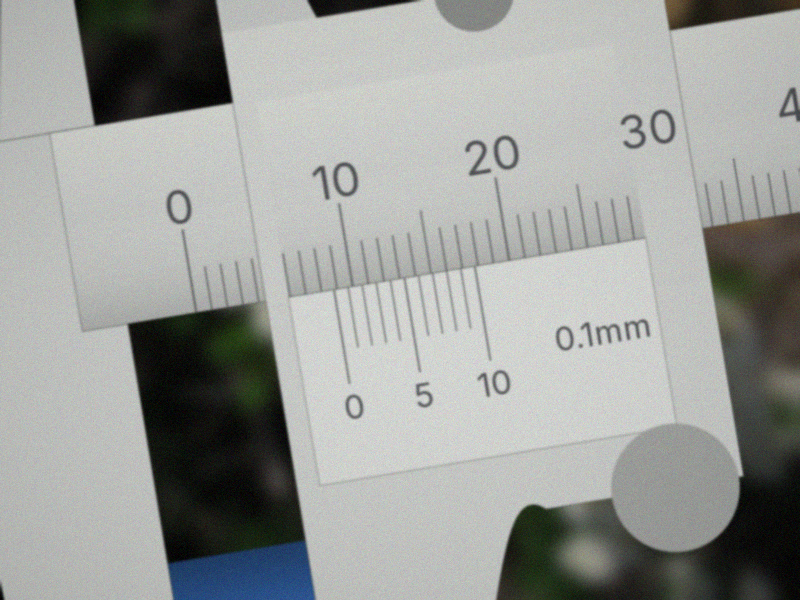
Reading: 8.8; mm
